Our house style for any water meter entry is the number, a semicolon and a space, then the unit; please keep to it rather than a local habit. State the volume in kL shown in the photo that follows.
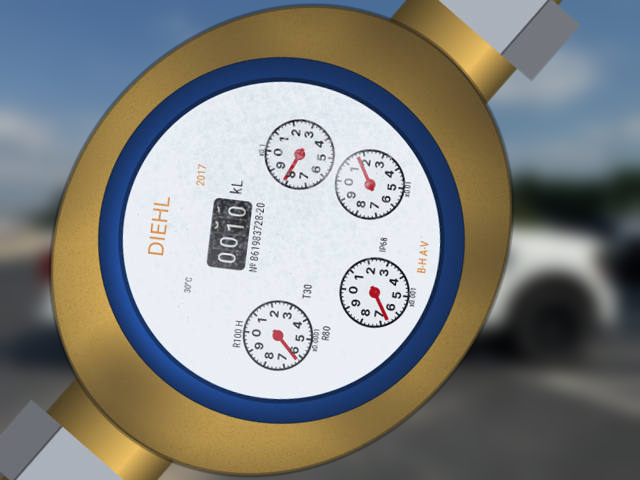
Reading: 9.8166; kL
